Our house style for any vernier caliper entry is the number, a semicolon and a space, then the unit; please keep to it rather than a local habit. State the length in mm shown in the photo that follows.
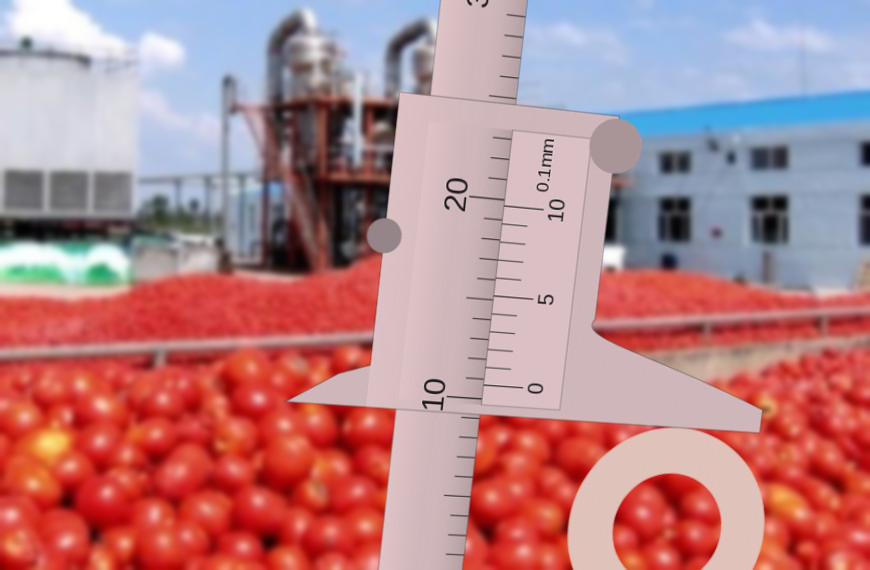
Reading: 10.7; mm
